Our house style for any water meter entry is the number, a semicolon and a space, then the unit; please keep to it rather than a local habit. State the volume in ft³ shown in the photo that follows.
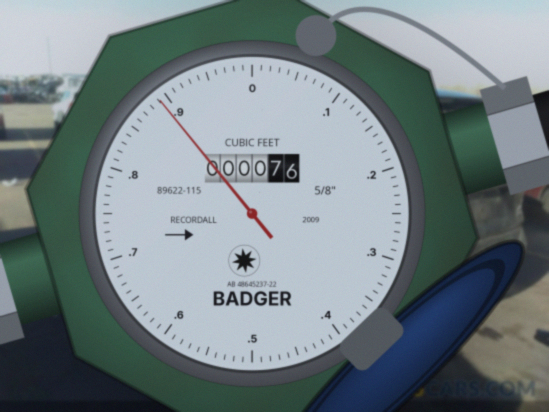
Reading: 75.89; ft³
